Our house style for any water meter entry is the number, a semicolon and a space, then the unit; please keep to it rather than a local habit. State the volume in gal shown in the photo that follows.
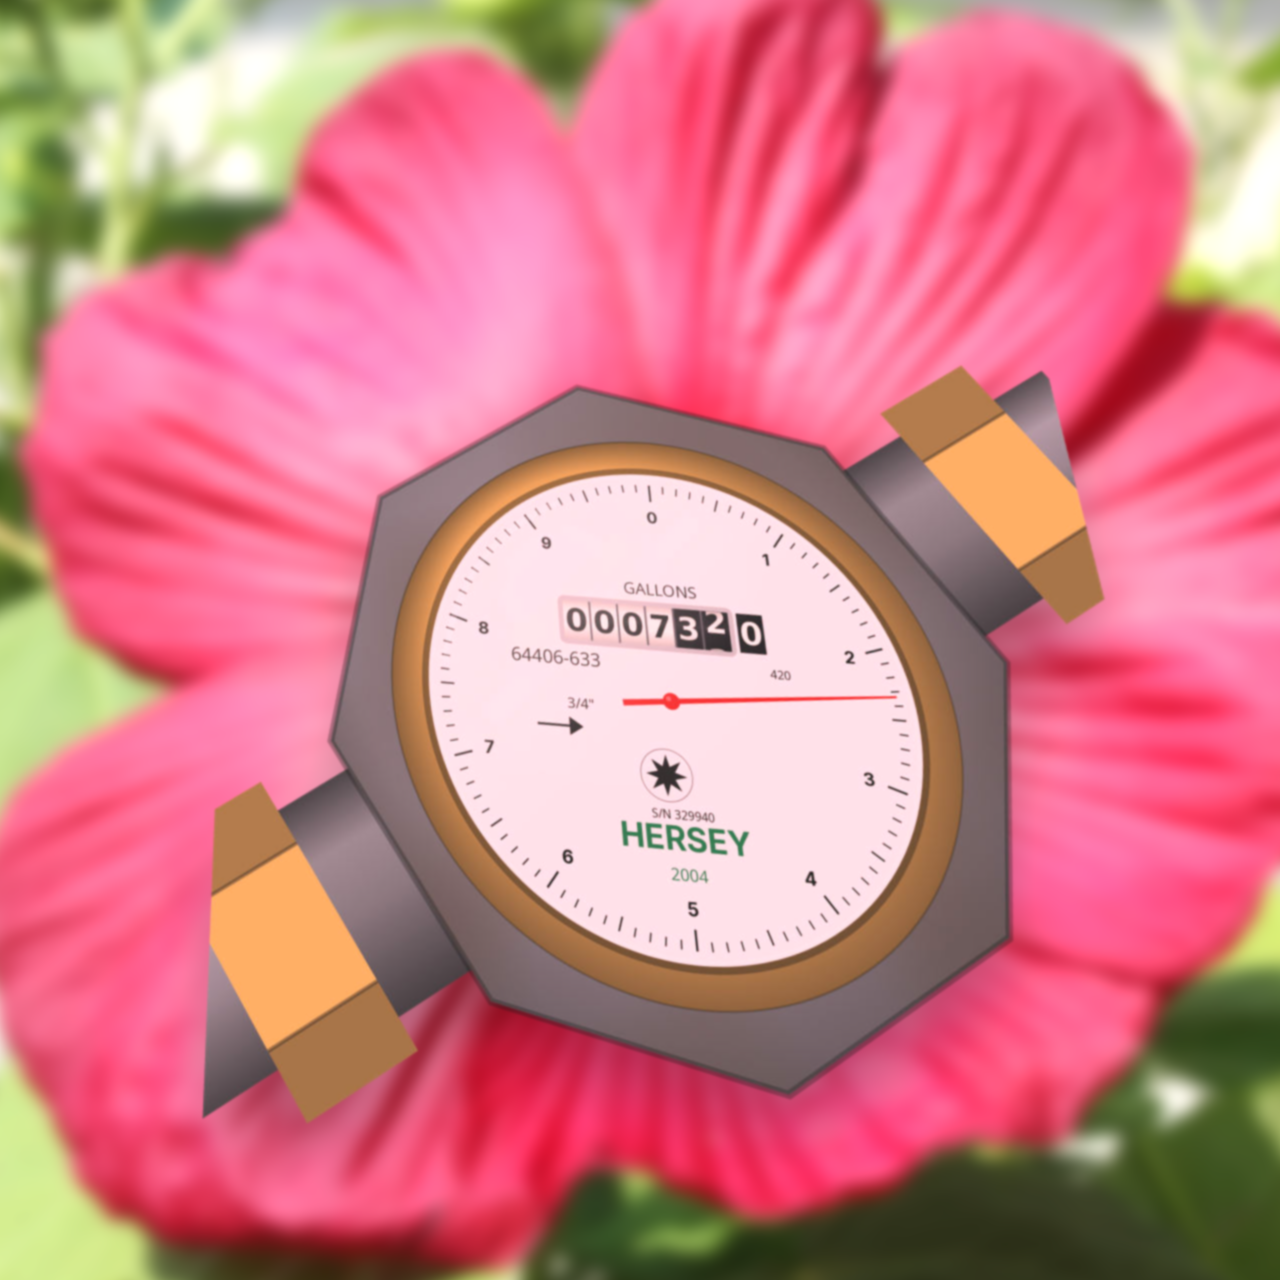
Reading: 7322.3; gal
